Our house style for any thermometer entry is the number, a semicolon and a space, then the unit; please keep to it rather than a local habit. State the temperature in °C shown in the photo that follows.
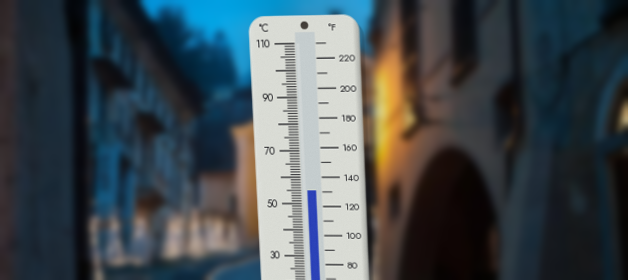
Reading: 55; °C
